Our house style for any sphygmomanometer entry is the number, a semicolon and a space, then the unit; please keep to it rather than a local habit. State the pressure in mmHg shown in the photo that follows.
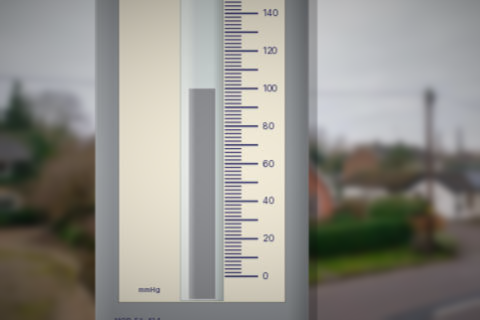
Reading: 100; mmHg
